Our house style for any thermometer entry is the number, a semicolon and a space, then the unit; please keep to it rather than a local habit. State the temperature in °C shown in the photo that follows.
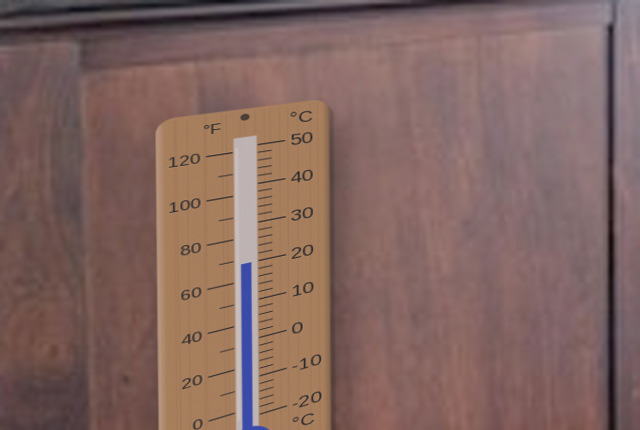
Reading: 20; °C
